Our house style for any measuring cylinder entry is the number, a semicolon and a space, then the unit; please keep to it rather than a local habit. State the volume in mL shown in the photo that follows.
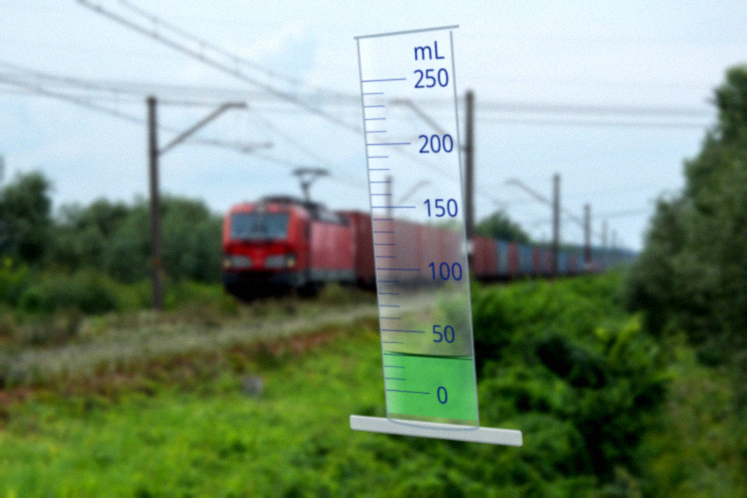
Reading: 30; mL
